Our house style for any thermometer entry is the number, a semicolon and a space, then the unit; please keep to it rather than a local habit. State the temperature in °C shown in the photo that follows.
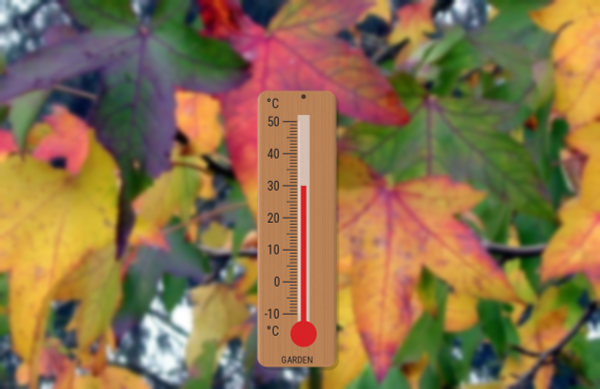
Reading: 30; °C
